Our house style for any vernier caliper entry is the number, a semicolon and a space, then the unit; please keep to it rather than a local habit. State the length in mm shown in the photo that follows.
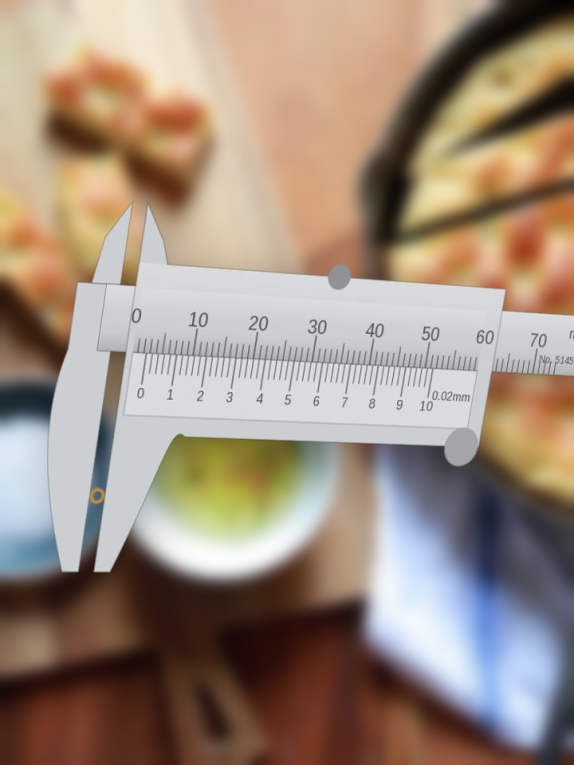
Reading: 2.4; mm
